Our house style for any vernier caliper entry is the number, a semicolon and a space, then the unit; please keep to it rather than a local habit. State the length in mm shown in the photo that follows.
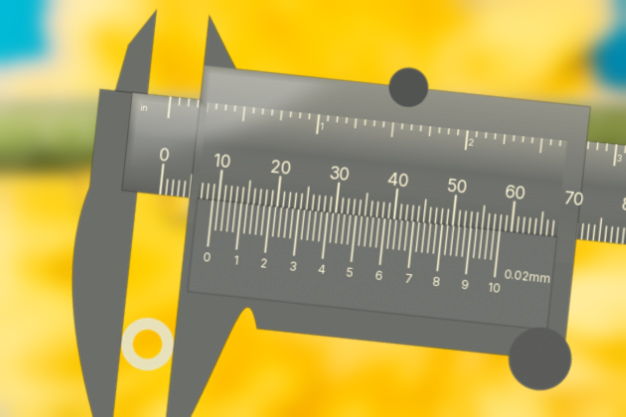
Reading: 9.0; mm
